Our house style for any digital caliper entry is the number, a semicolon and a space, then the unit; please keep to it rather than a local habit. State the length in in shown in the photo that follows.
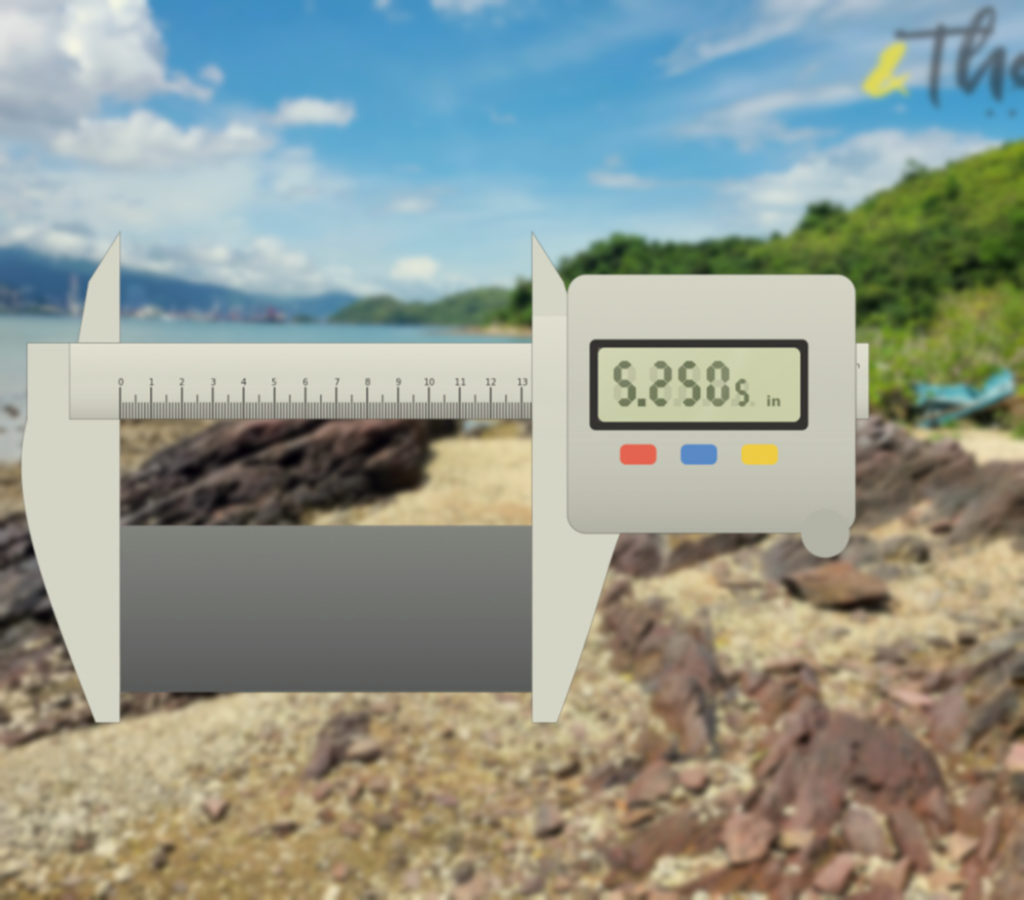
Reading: 5.2505; in
